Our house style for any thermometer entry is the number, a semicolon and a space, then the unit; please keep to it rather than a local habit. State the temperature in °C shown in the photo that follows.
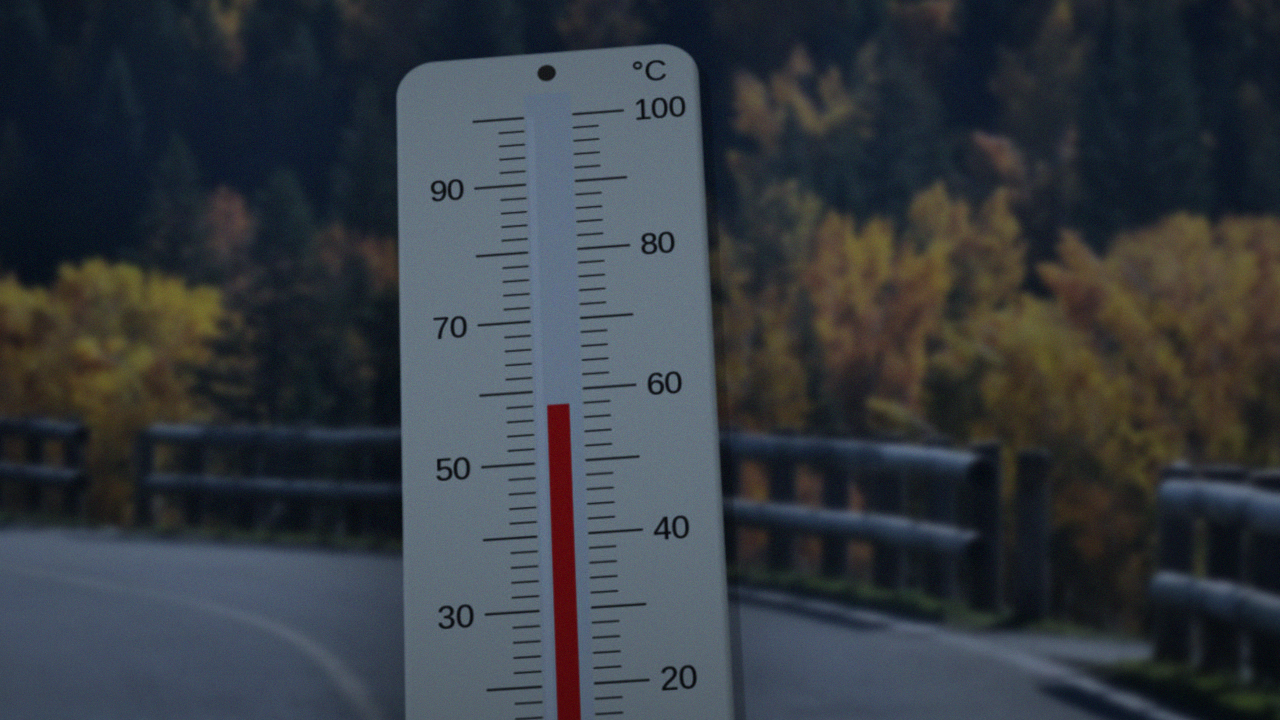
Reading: 58; °C
